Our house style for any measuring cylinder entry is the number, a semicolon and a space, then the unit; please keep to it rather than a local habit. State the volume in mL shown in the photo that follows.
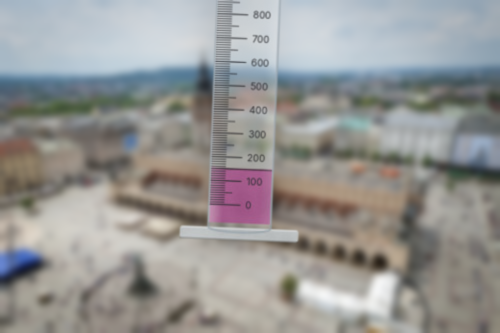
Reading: 150; mL
